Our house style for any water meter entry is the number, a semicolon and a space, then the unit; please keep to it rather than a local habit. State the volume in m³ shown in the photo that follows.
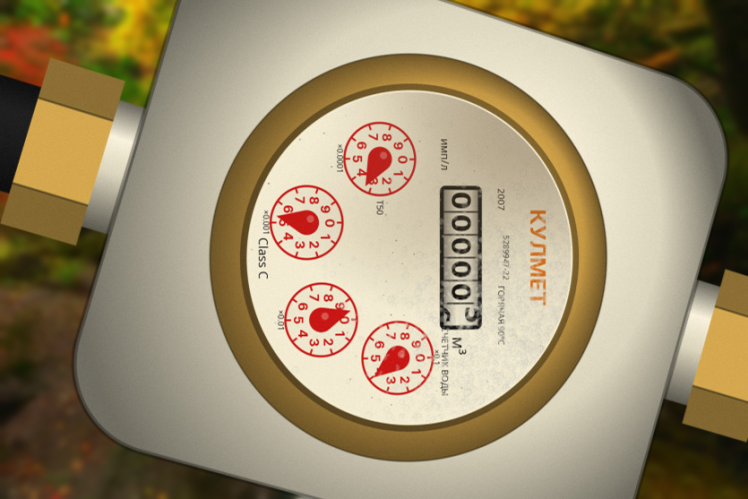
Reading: 5.3953; m³
